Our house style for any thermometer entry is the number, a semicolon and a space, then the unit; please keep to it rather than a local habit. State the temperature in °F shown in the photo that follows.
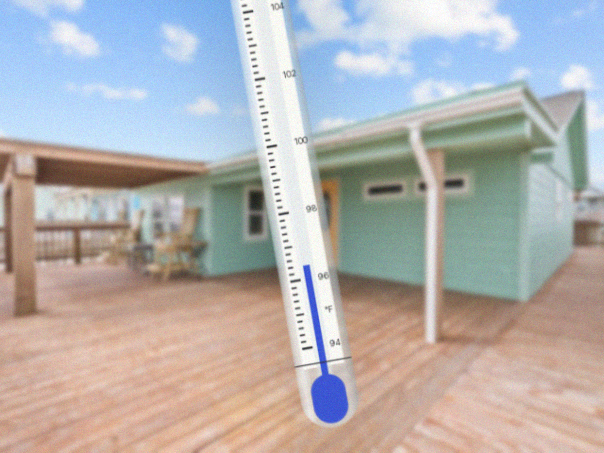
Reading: 96.4; °F
